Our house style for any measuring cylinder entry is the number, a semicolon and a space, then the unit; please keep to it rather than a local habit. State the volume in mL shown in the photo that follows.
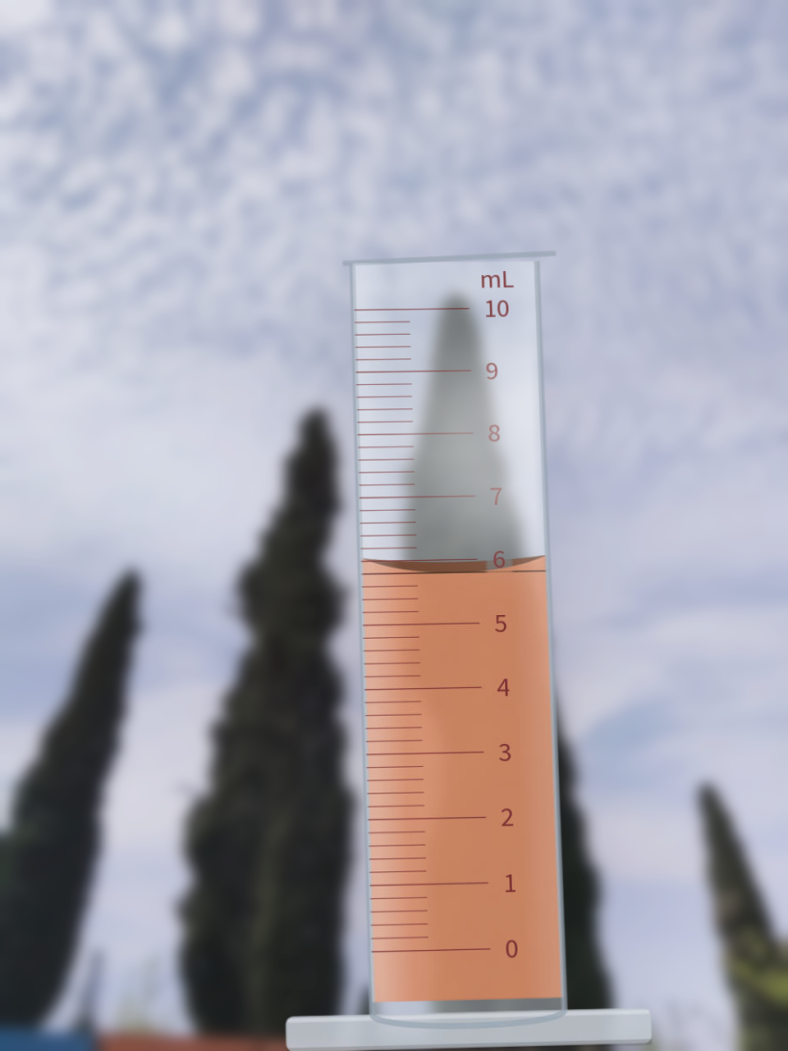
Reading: 5.8; mL
